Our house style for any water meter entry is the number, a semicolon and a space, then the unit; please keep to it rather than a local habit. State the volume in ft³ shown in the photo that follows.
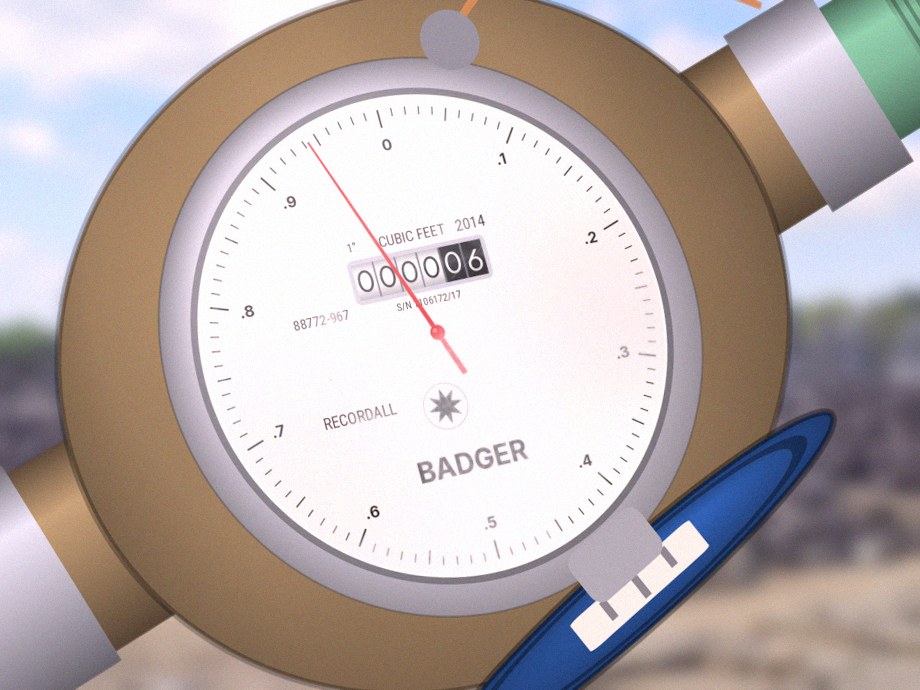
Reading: 5.94; ft³
